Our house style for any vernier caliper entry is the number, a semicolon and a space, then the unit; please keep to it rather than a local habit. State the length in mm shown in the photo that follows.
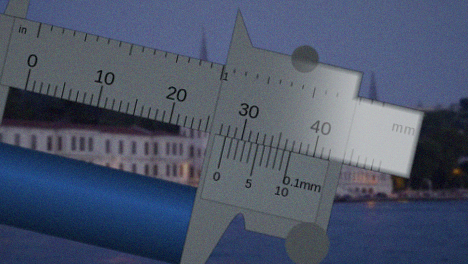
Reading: 27.8; mm
